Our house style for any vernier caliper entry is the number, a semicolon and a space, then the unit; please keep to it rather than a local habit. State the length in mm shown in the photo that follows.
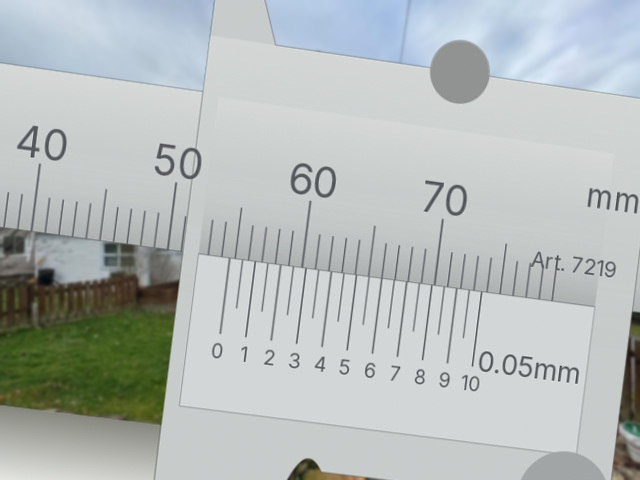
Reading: 54.6; mm
